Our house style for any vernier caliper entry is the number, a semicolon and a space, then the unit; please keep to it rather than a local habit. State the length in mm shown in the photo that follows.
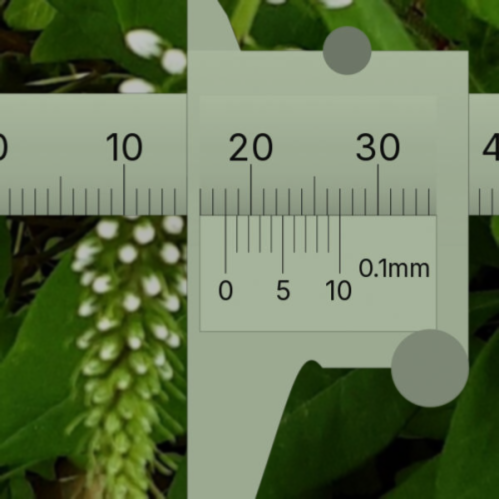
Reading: 18.0; mm
